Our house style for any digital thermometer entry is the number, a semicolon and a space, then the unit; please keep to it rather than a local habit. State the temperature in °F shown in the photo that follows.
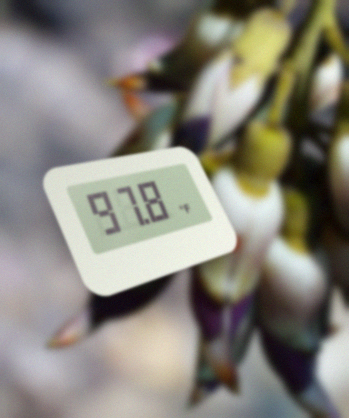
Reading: 97.8; °F
